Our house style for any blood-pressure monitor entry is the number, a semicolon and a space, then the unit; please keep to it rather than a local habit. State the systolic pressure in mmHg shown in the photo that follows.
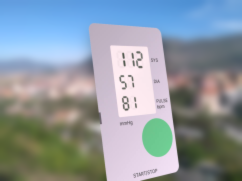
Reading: 112; mmHg
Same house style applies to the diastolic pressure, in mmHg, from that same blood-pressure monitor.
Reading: 57; mmHg
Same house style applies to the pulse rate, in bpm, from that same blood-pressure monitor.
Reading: 81; bpm
